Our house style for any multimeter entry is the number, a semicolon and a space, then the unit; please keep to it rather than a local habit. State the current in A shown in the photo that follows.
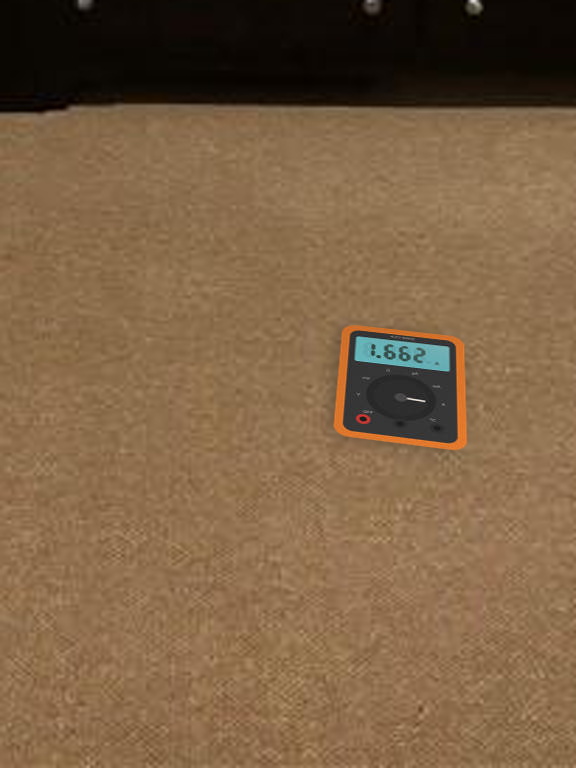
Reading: 1.662; A
